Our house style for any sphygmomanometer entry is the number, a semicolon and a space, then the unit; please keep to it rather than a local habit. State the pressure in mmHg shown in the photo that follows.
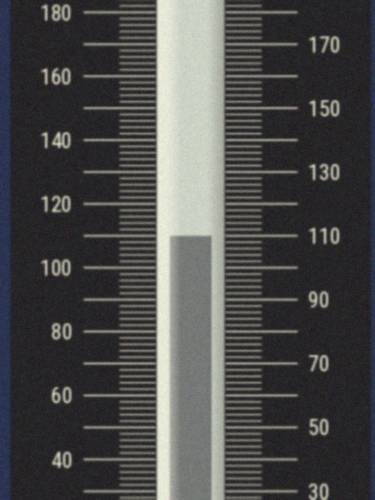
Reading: 110; mmHg
